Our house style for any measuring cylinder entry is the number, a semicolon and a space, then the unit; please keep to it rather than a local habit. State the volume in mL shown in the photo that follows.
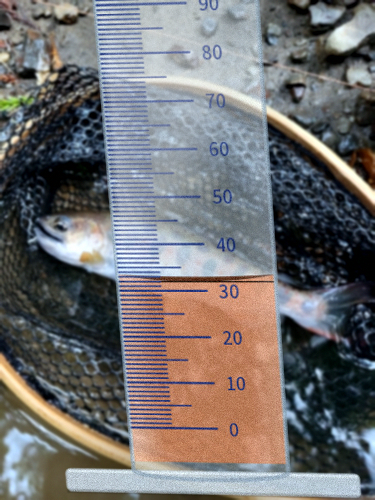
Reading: 32; mL
